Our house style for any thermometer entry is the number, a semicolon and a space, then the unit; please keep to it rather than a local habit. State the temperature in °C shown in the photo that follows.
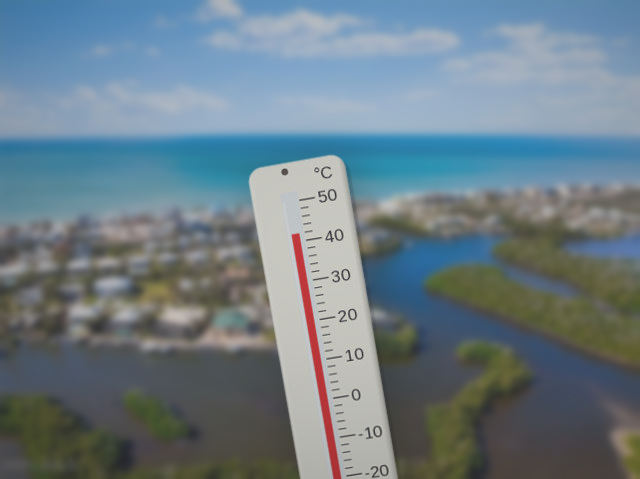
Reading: 42; °C
